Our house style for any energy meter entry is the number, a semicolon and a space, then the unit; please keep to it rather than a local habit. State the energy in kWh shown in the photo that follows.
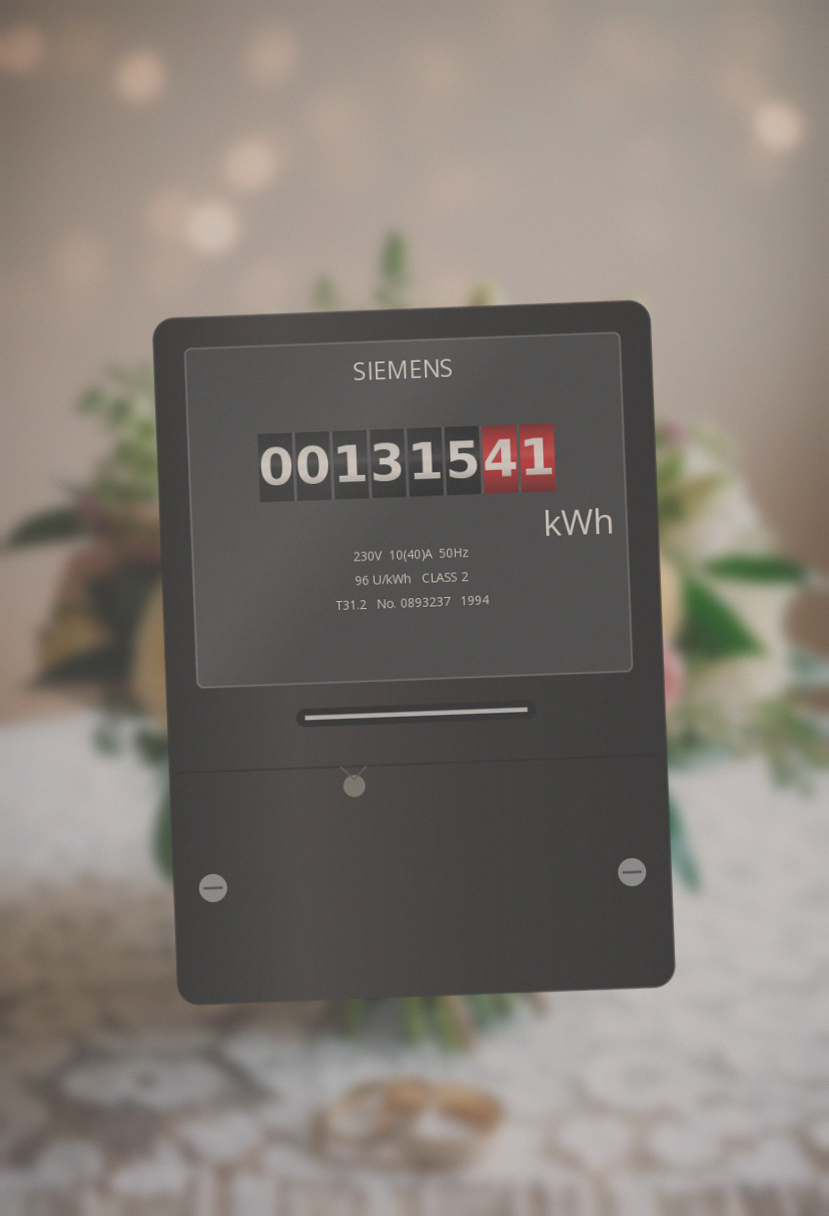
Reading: 1315.41; kWh
